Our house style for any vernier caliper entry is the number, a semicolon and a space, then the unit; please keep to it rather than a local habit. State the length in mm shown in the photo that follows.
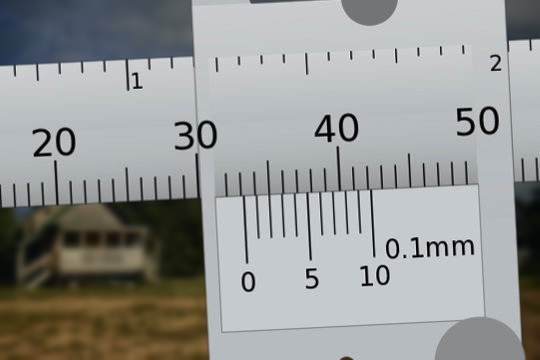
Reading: 33.2; mm
